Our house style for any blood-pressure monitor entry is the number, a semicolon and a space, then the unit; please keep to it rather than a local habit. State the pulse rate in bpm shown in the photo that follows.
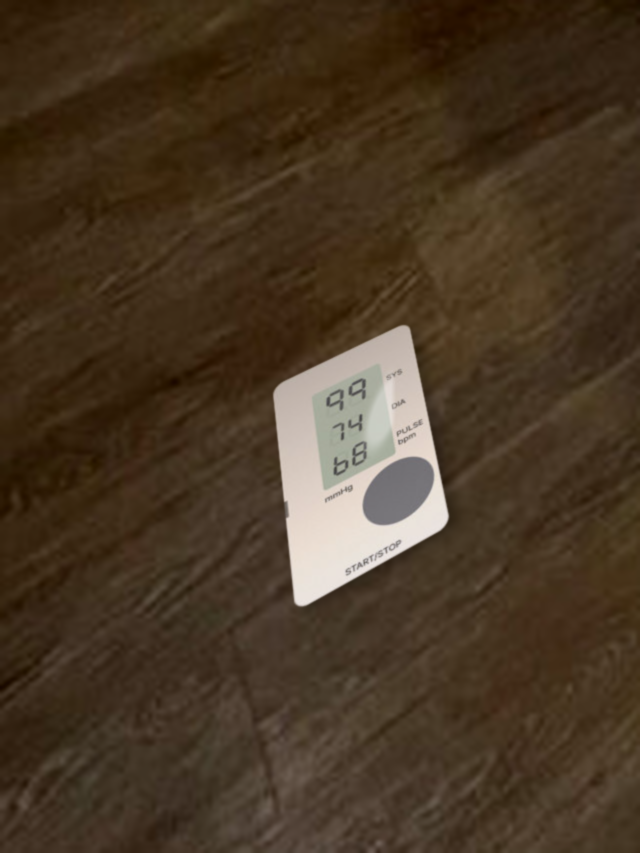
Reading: 68; bpm
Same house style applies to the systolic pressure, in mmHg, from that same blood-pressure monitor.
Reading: 99; mmHg
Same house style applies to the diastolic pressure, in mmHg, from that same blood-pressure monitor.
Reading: 74; mmHg
